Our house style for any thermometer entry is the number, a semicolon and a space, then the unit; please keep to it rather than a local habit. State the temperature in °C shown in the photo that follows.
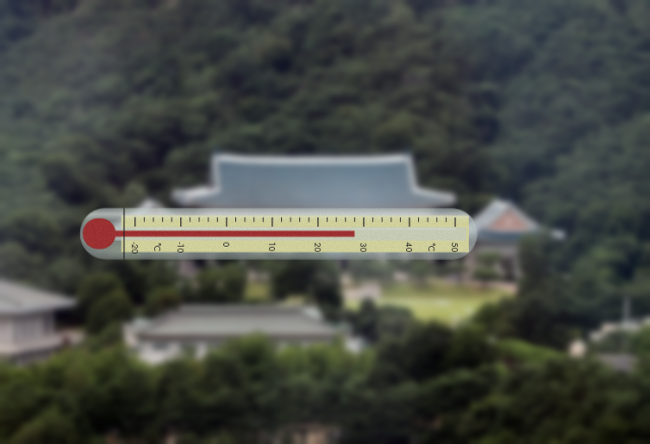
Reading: 28; °C
